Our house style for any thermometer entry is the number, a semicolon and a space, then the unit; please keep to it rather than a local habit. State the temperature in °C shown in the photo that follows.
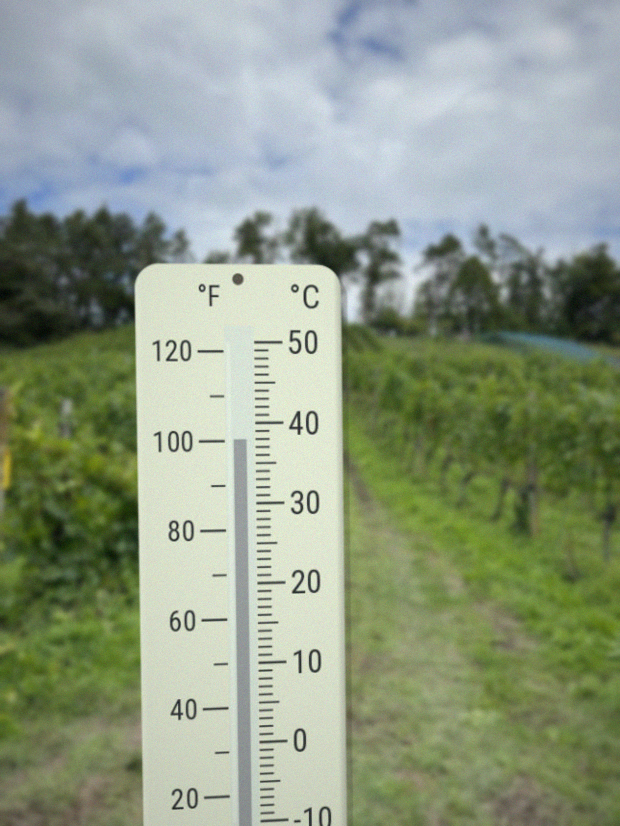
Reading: 38; °C
